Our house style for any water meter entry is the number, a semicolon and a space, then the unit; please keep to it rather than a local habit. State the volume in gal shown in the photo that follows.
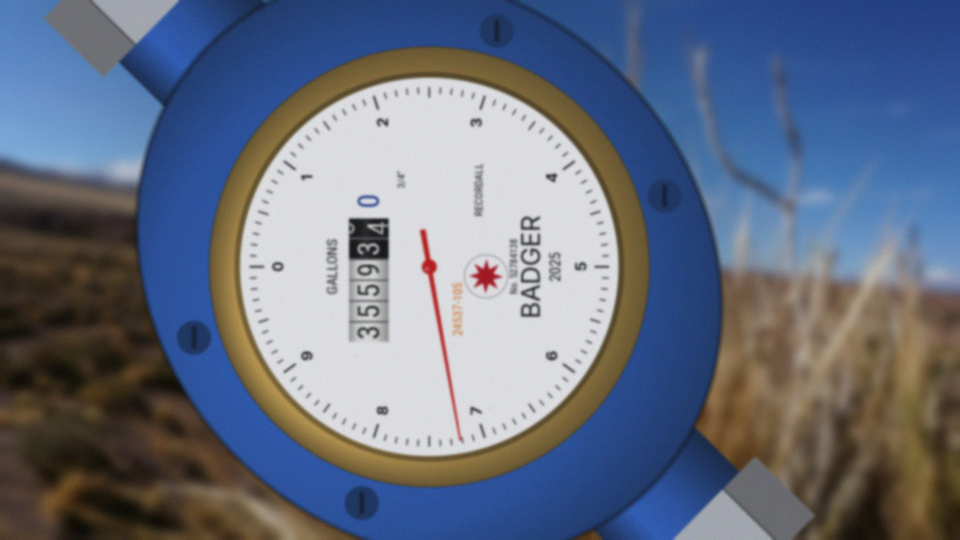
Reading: 3559337.2; gal
